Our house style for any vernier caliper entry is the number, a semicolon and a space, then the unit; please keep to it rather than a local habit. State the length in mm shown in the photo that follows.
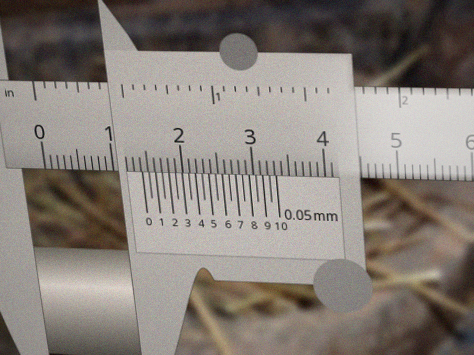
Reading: 14.2; mm
